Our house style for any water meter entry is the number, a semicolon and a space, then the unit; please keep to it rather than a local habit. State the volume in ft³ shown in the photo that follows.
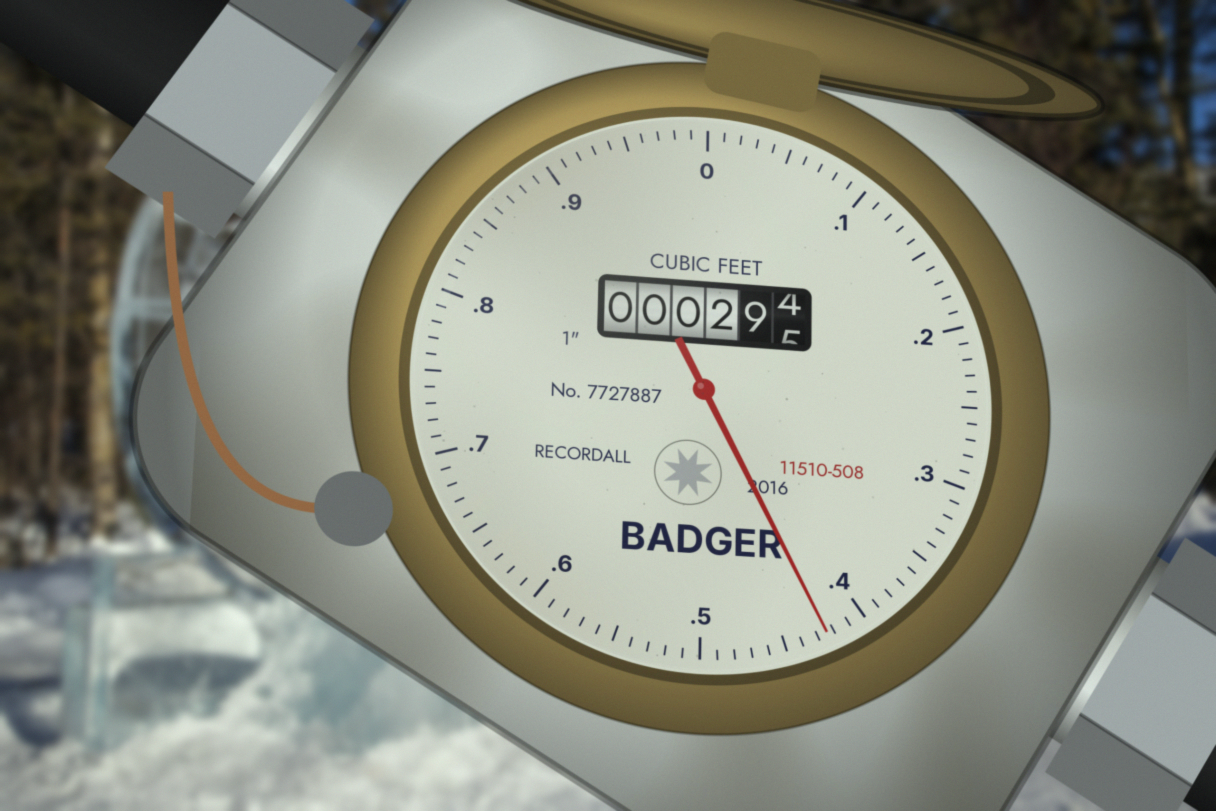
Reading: 294.42; ft³
